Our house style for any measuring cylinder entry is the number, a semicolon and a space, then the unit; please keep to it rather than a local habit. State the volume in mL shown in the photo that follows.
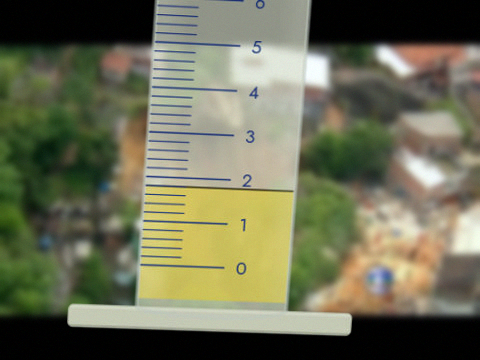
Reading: 1.8; mL
